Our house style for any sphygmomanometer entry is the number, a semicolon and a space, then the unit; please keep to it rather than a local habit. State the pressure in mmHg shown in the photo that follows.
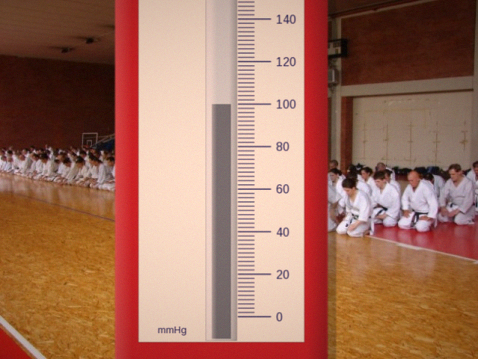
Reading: 100; mmHg
